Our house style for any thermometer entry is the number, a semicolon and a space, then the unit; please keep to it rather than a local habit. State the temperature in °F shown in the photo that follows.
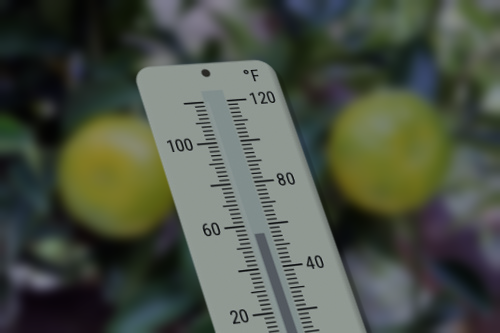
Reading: 56; °F
